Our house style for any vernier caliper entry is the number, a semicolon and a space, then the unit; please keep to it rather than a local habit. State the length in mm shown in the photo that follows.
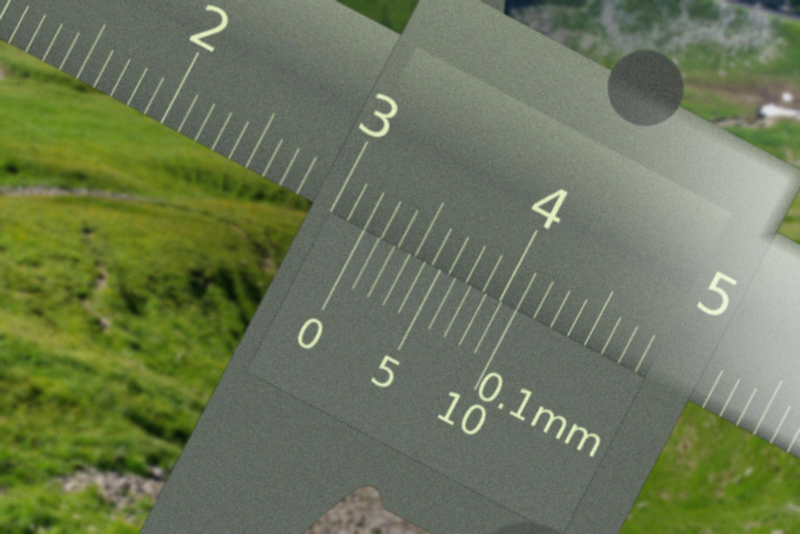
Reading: 32.0; mm
